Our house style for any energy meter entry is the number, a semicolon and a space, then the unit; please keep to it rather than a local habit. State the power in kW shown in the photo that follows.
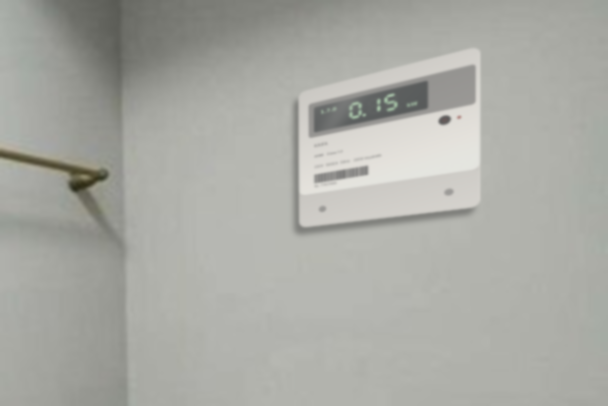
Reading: 0.15; kW
